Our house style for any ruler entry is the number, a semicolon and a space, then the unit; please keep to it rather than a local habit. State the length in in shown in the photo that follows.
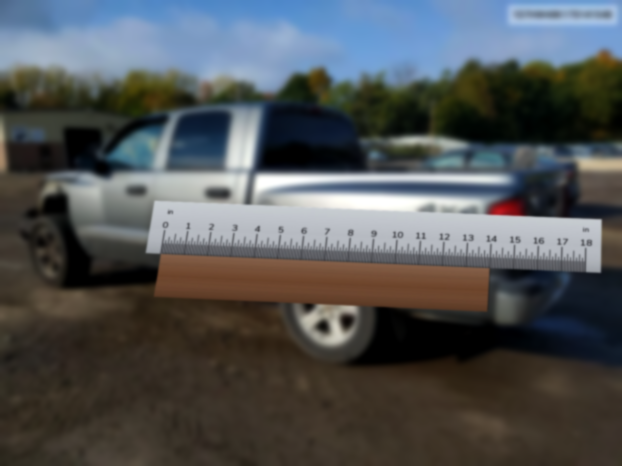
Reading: 14; in
